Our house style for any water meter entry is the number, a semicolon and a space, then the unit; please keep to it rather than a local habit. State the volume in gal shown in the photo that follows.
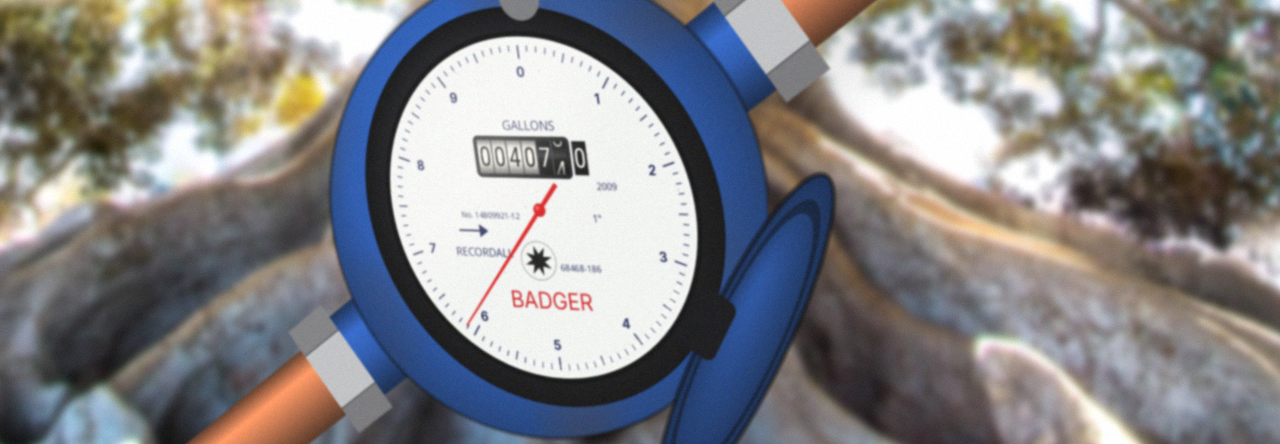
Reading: 40736.1; gal
